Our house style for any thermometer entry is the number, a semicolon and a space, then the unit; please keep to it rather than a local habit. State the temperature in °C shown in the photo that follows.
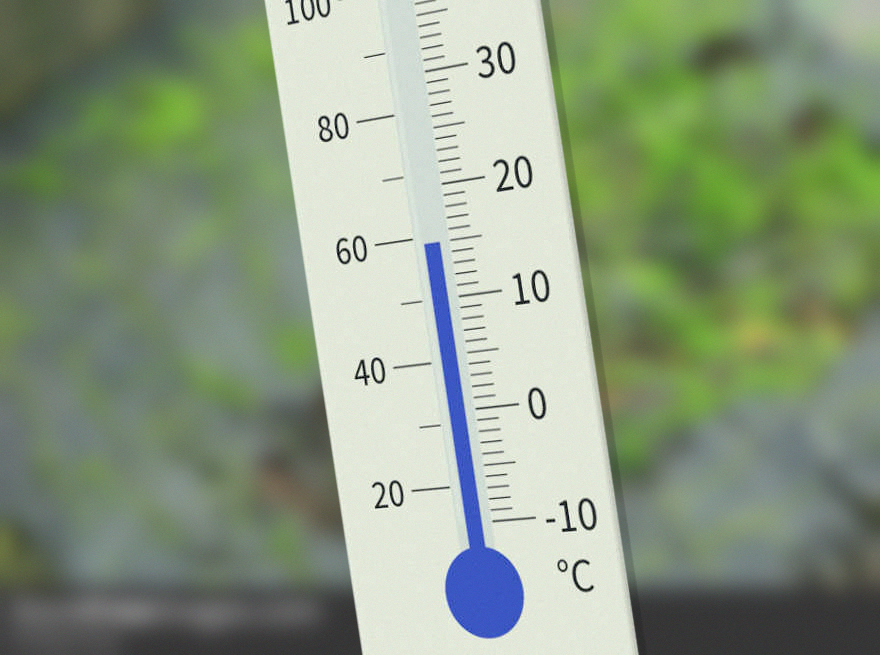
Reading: 15; °C
